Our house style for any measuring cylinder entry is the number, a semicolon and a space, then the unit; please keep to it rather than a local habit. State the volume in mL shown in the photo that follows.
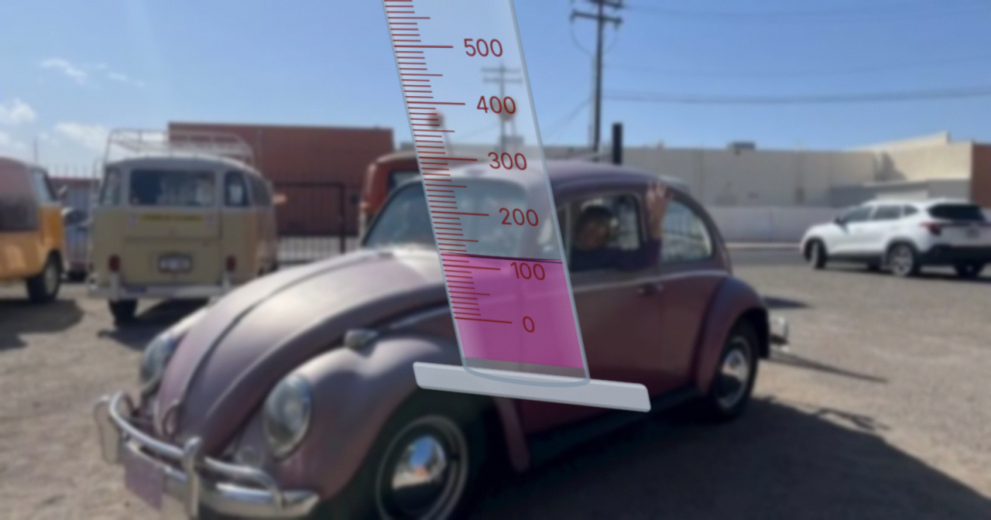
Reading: 120; mL
